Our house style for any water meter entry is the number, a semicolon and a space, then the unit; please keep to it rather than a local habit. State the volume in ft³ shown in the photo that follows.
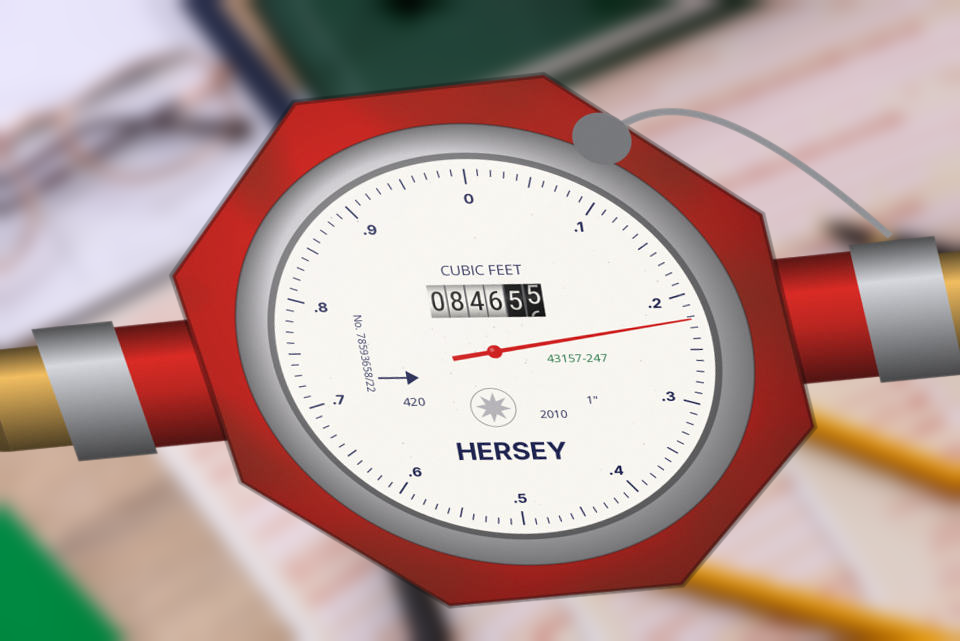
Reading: 84655.22; ft³
